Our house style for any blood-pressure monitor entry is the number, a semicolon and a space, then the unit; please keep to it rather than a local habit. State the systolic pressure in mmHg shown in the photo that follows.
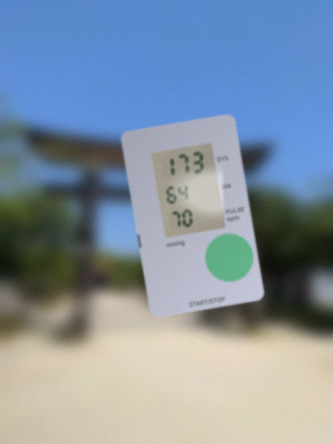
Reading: 173; mmHg
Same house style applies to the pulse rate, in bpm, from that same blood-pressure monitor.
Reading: 70; bpm
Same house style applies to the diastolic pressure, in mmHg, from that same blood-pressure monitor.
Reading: 64; mmHg
